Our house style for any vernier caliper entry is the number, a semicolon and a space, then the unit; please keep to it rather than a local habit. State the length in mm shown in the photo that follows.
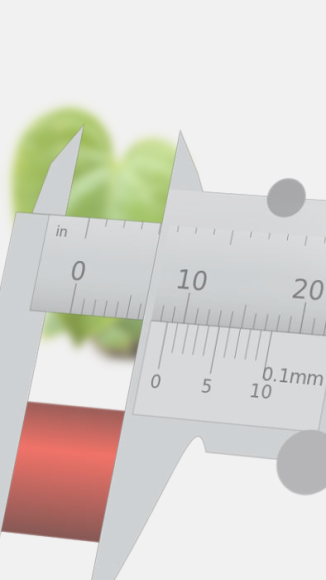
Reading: 8.6; mm
